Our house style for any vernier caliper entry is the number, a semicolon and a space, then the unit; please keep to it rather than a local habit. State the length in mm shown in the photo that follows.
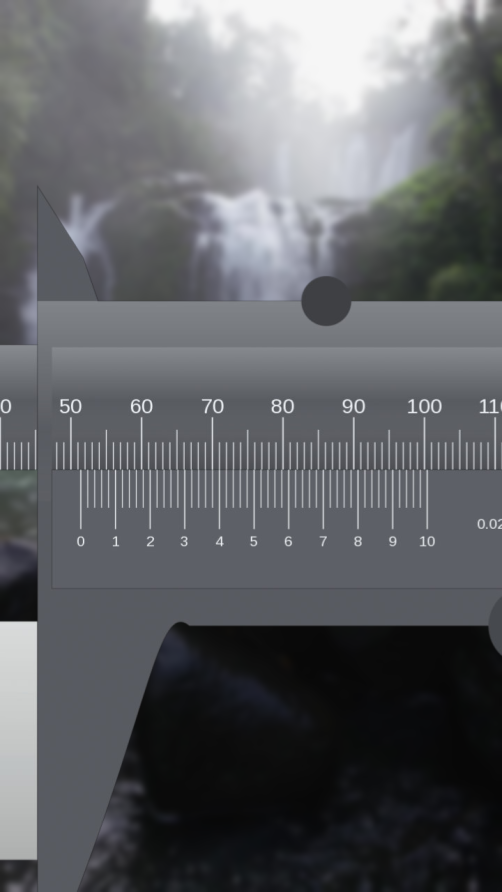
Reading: 51.4; mm
